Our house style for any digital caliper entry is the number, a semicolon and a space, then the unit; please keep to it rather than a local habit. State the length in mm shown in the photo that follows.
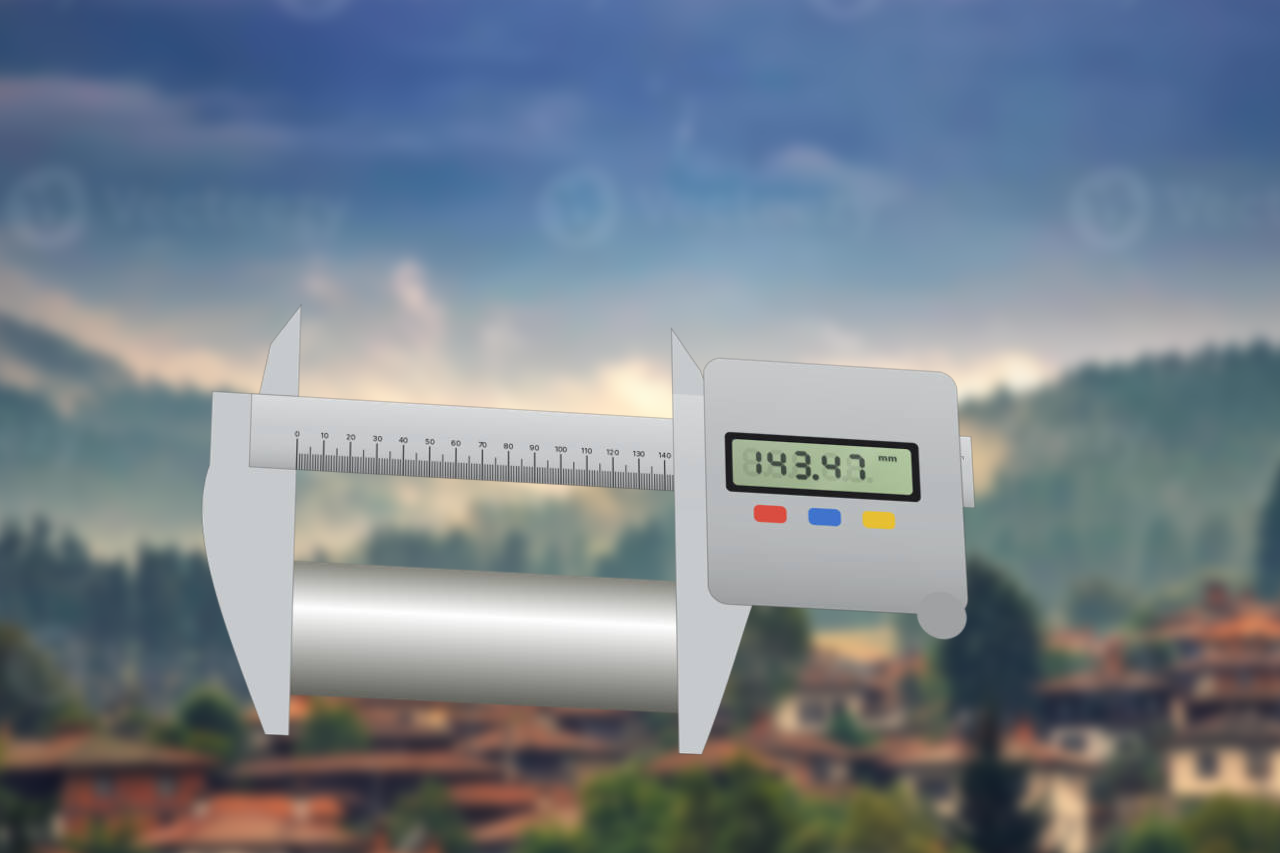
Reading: 143.47; mm
